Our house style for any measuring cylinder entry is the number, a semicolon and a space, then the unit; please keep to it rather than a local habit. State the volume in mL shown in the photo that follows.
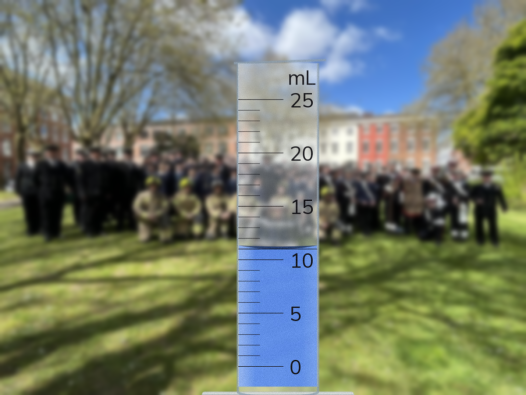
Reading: 11; mL
